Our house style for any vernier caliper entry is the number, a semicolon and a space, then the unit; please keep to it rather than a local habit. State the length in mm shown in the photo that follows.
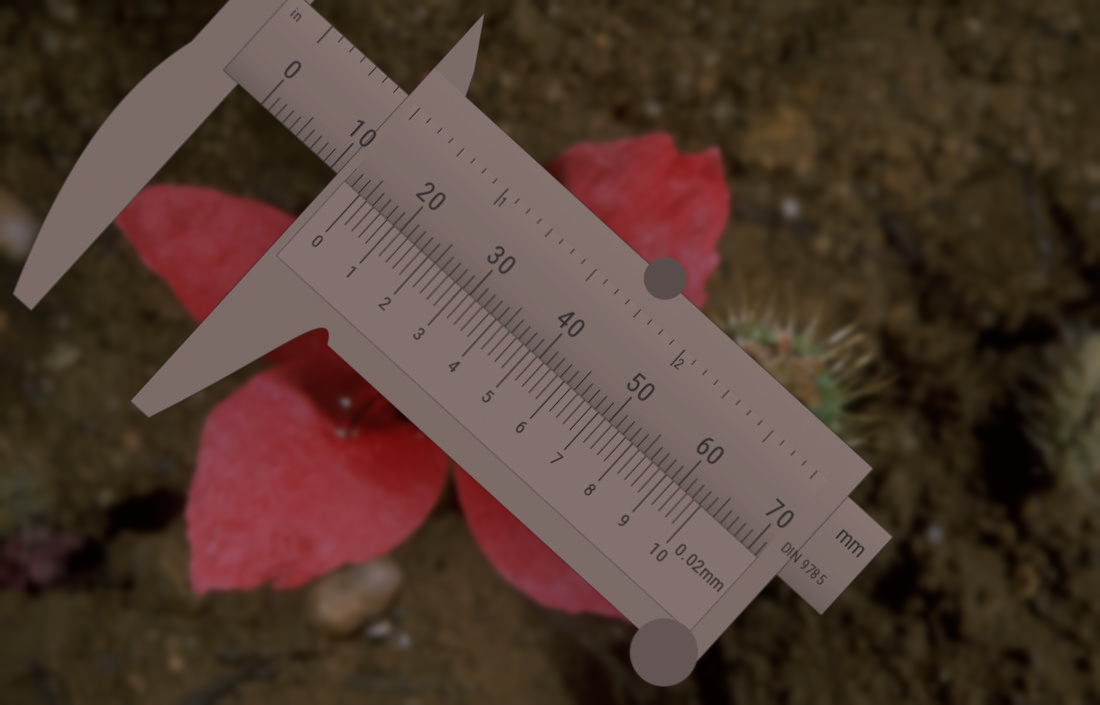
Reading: 14.2; mm
